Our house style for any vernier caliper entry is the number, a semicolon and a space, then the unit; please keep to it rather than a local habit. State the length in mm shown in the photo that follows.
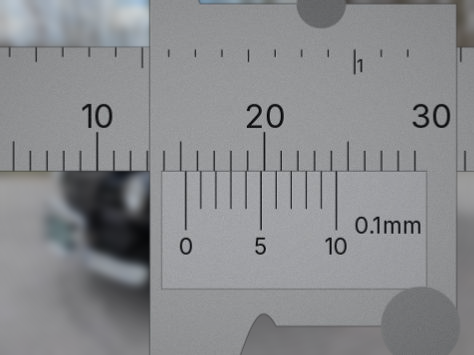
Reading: 15.3; mm
